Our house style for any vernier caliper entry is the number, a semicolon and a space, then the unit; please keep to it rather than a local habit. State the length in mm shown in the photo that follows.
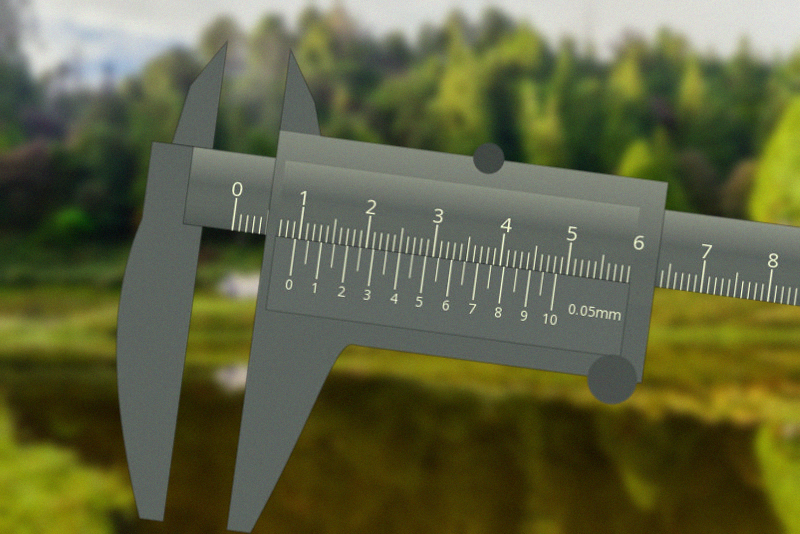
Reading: 9.4; mm
